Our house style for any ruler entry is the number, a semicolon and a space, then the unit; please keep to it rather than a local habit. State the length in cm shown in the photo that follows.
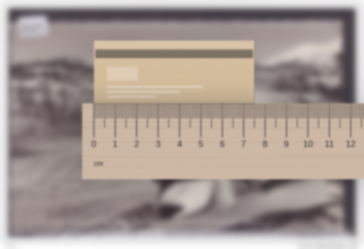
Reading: 7.5; cm
